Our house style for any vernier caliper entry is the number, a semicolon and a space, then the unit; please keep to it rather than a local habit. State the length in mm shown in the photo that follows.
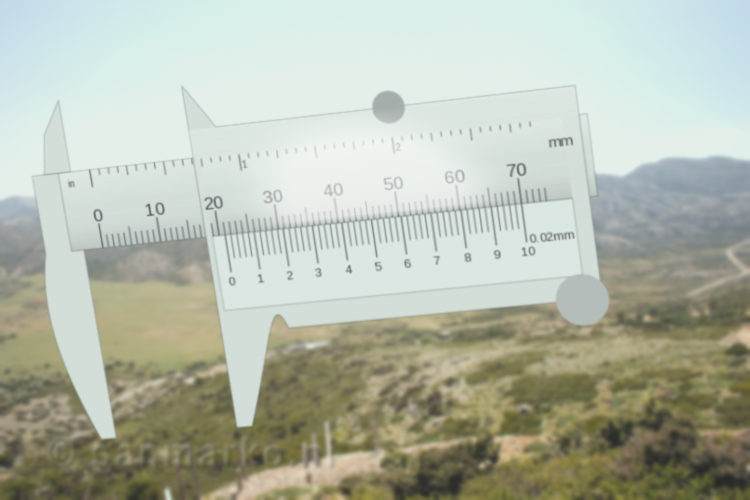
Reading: 21.0; mm
